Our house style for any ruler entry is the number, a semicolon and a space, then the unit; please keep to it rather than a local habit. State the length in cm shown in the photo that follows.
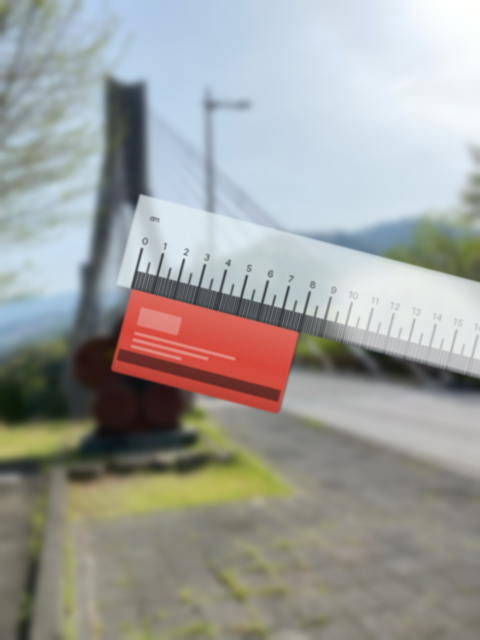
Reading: 8; cm
